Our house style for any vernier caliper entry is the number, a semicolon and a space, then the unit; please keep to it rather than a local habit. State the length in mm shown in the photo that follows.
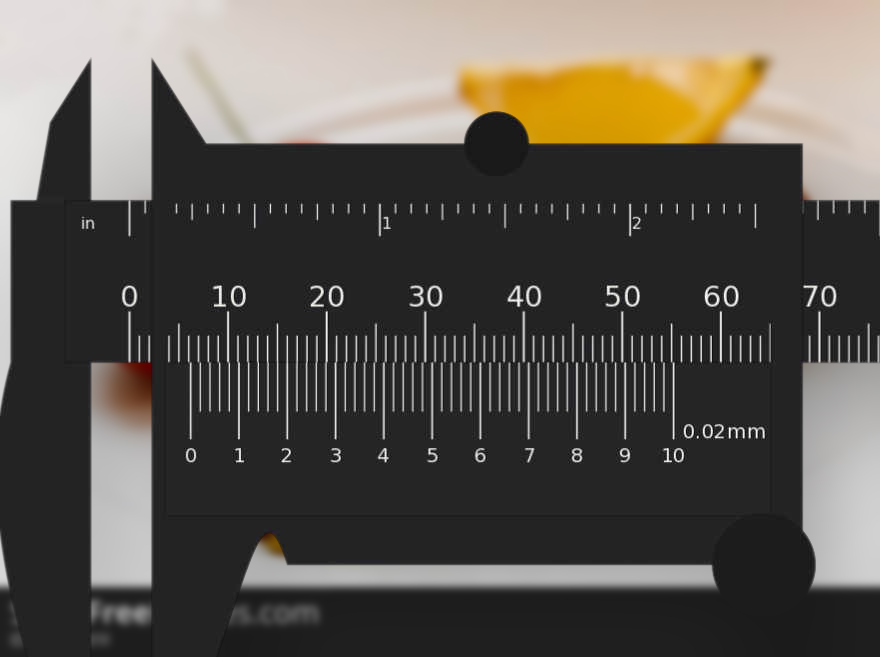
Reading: 6.2; mm
